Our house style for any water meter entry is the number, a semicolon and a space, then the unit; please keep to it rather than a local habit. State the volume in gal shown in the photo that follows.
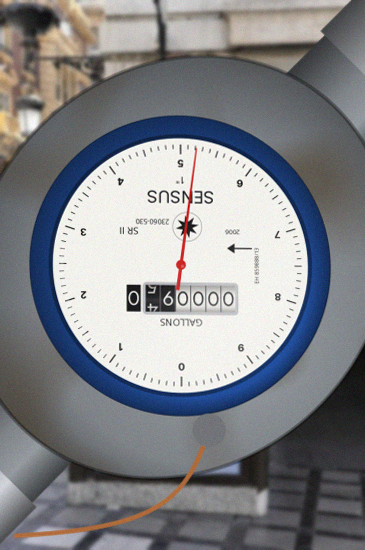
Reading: 945.2; gal
